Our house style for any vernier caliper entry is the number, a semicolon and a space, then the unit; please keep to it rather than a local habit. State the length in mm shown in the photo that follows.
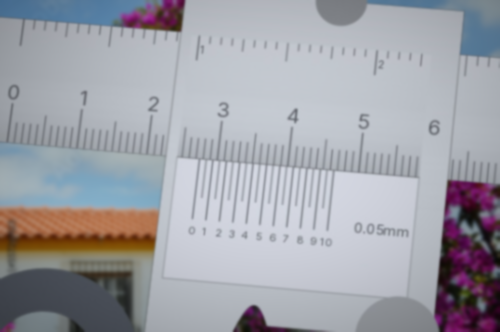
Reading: 27.5; mm
